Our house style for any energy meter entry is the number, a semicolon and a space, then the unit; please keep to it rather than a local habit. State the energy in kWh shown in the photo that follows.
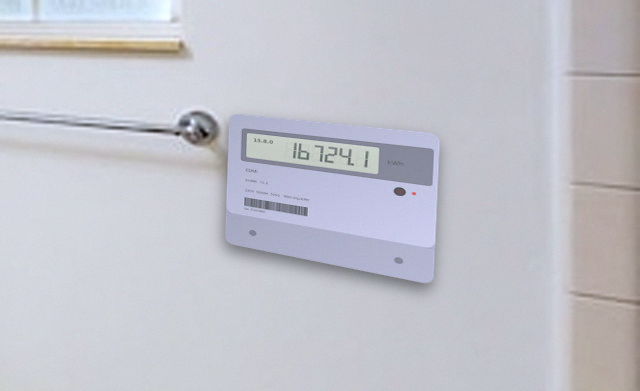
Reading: 16724.1; kWh
